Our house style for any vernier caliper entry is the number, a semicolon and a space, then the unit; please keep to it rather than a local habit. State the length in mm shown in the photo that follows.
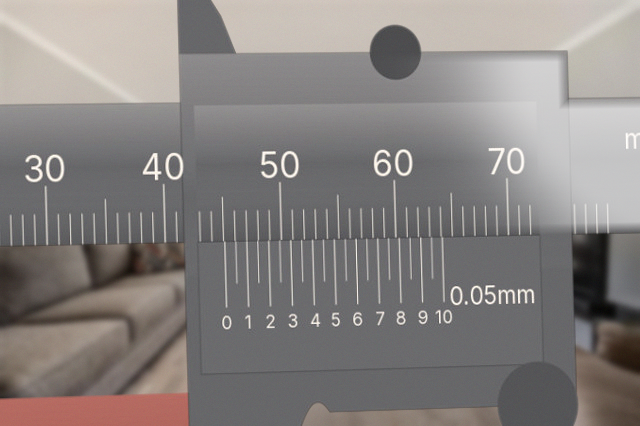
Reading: 45.1; mm
